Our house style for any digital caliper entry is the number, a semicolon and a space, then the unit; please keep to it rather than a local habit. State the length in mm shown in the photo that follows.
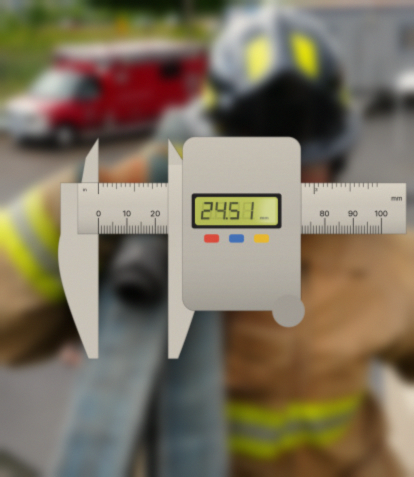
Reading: 24.51; mm
